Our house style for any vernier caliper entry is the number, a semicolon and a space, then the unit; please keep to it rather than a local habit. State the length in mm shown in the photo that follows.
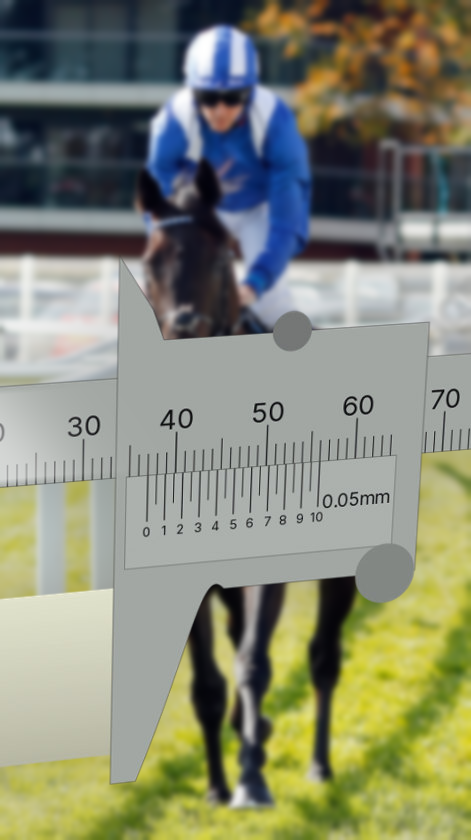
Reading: 37.0; mm
